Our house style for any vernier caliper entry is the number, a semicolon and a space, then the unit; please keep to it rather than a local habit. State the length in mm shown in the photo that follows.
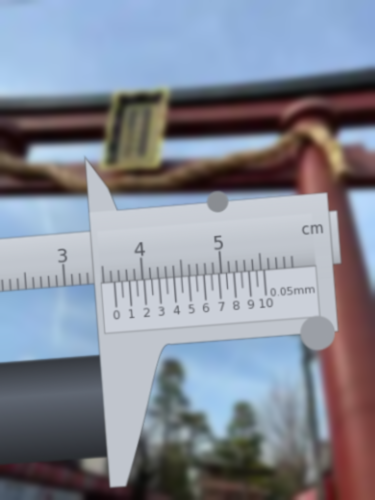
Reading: 36.4; mm
